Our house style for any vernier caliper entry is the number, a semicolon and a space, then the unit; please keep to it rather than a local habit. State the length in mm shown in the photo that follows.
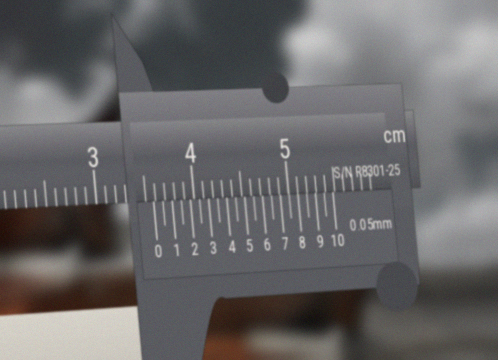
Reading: 35.8; mm
